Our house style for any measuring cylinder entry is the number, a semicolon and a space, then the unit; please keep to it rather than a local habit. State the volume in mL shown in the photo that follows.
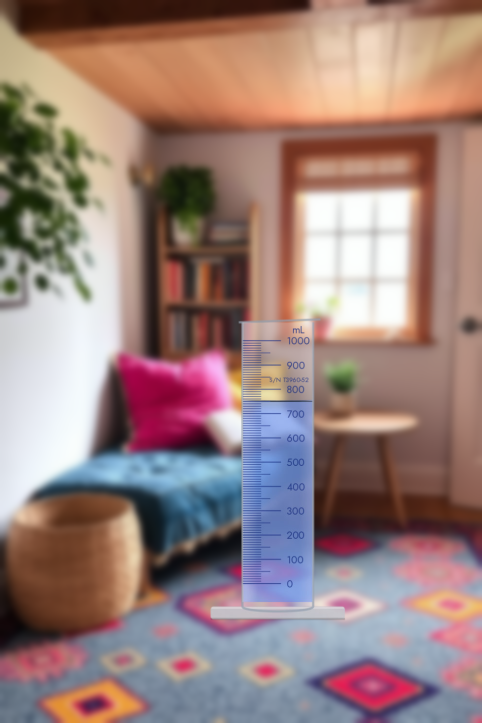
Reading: 750; mL
